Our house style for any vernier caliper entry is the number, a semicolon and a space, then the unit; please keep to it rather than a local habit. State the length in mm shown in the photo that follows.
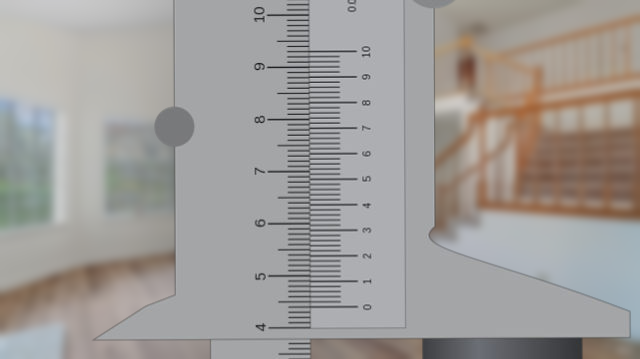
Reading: 44.0; mm
